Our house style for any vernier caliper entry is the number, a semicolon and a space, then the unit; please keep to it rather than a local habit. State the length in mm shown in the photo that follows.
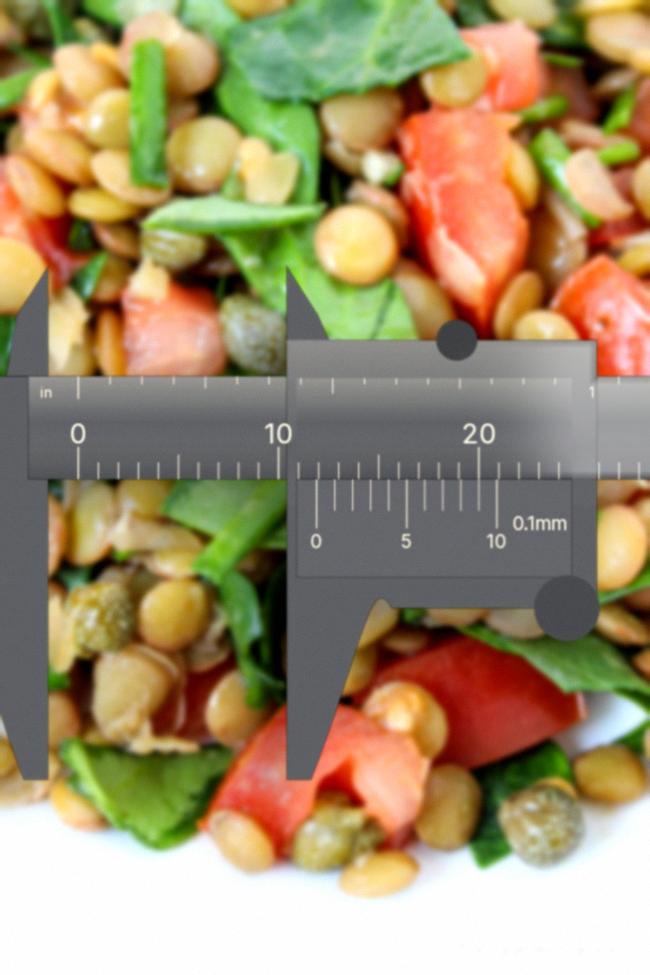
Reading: 11.9; mm
